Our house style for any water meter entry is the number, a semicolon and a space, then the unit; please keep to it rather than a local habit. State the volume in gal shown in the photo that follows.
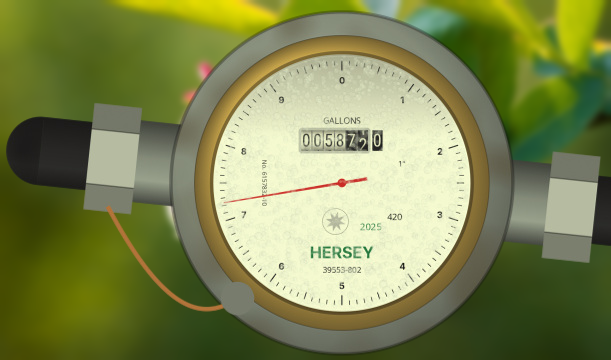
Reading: 58717.2; gal
